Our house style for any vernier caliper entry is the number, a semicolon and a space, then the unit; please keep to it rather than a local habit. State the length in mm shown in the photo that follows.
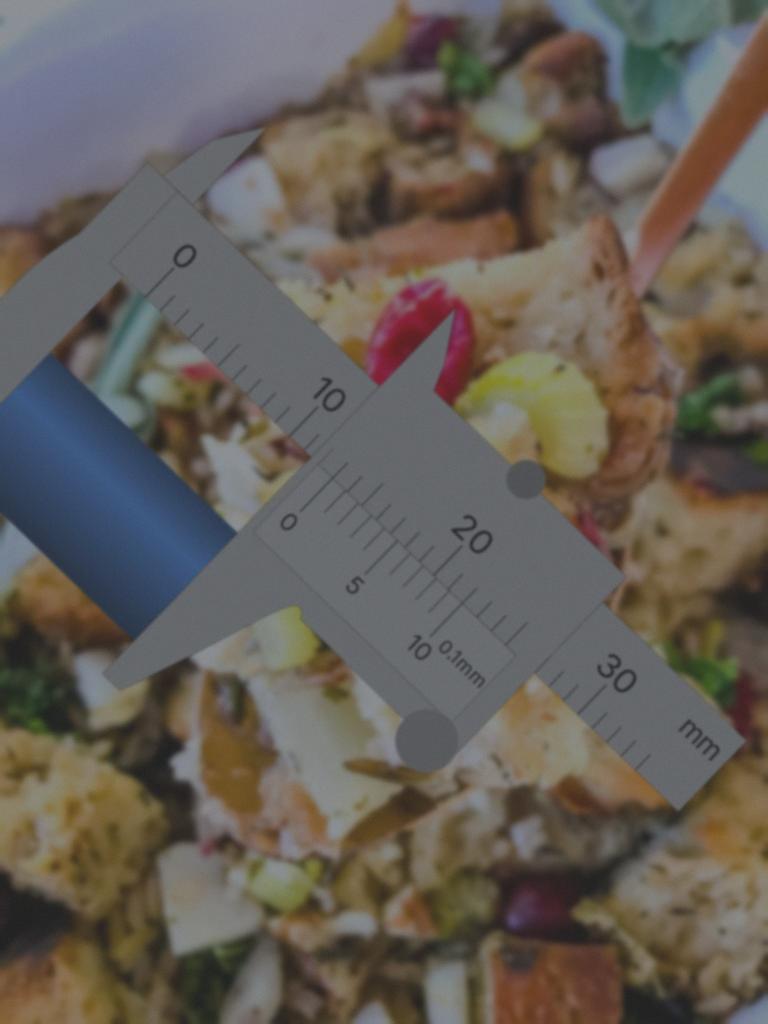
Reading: 13.0; mm
